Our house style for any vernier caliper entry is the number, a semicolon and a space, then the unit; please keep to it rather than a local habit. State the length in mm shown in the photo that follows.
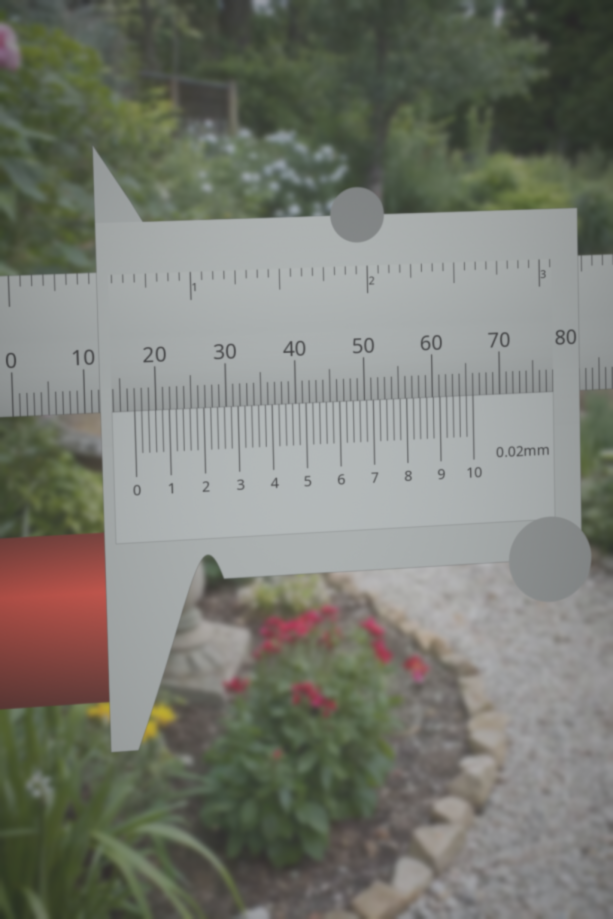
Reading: 17.0; mm
